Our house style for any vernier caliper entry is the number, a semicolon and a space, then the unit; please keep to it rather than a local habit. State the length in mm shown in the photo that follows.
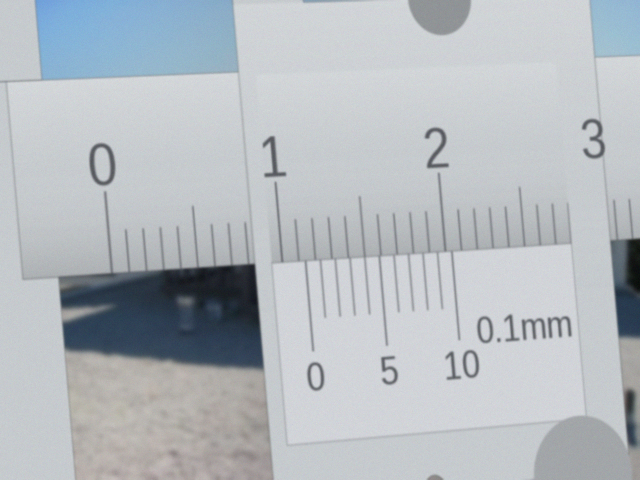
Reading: 11.4; mm
